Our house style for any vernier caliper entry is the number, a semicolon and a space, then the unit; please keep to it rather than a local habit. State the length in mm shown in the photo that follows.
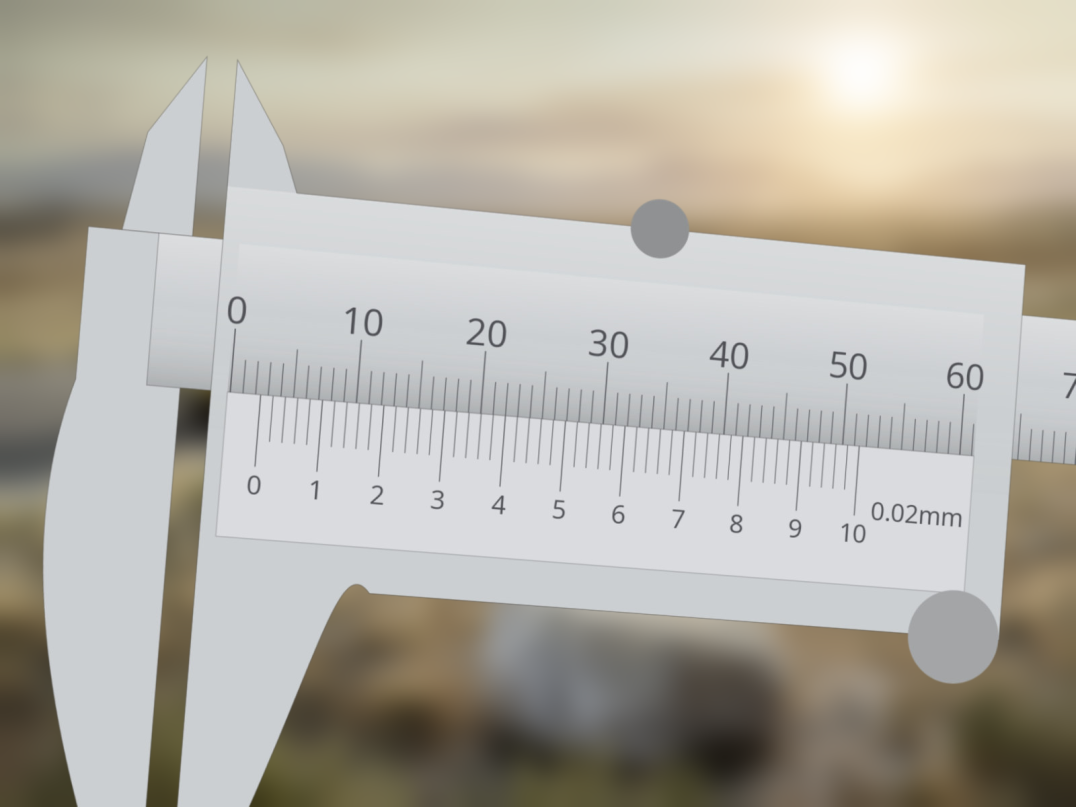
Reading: 2.4; mm
